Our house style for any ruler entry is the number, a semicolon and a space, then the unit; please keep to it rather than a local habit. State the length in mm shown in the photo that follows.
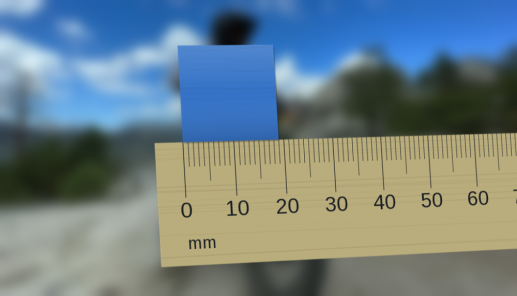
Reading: 19; mm
